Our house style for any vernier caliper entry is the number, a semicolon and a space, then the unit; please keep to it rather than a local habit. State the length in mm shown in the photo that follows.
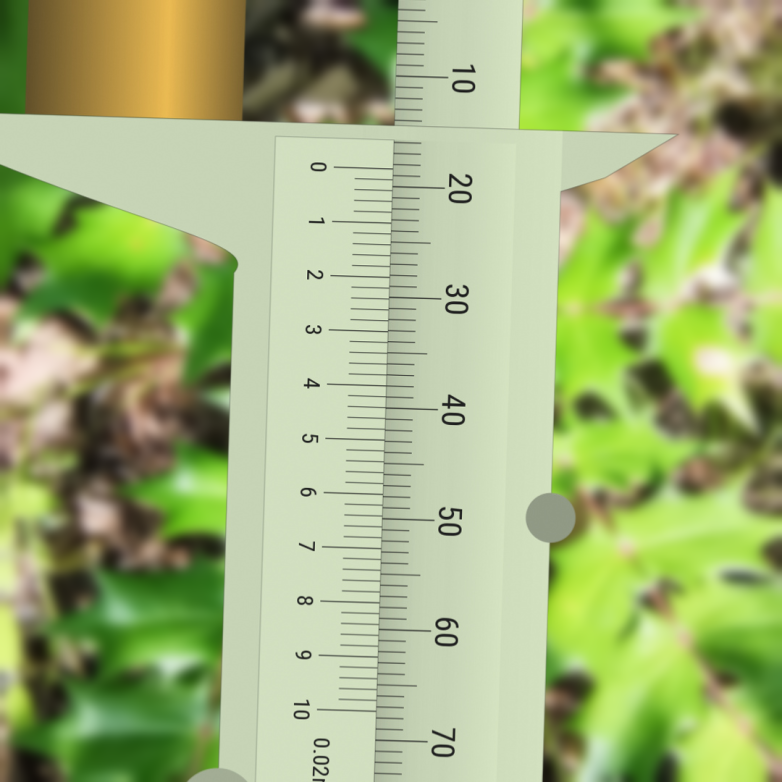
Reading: 18.4; mm
